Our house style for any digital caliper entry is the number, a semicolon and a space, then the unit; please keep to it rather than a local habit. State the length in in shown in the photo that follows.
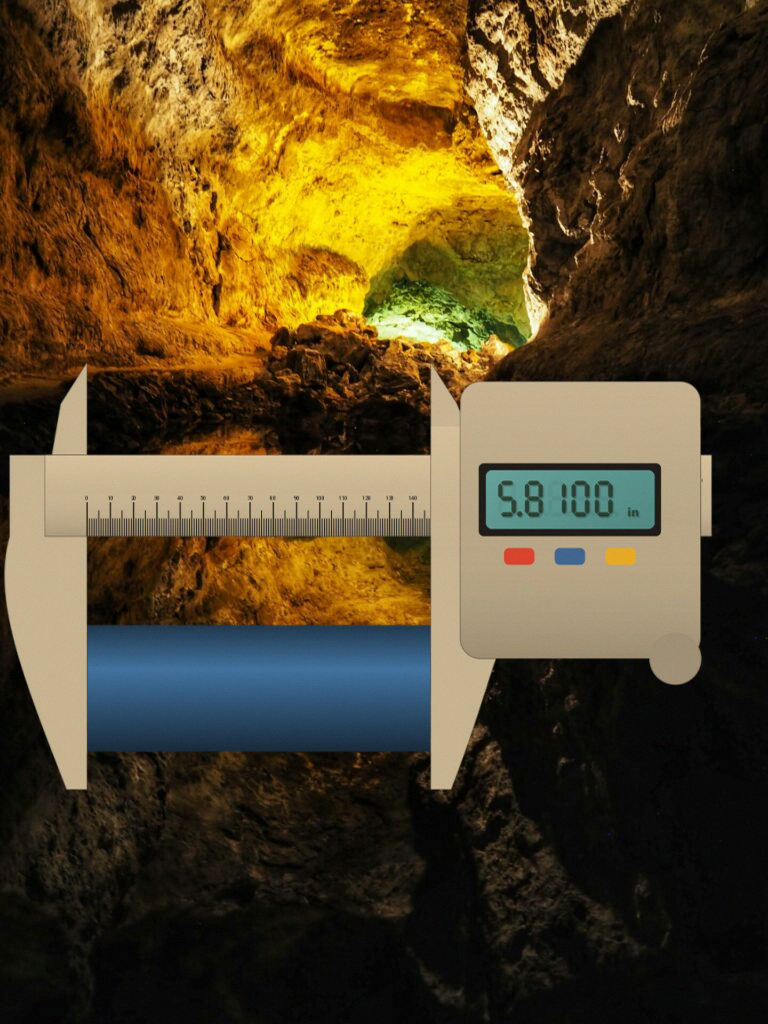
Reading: 5.8100; in
